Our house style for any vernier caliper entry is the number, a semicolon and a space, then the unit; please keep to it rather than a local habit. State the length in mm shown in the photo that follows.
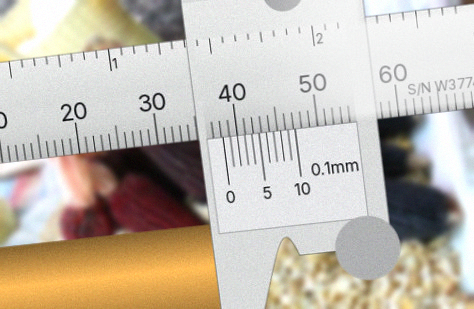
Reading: 38.2; mm
